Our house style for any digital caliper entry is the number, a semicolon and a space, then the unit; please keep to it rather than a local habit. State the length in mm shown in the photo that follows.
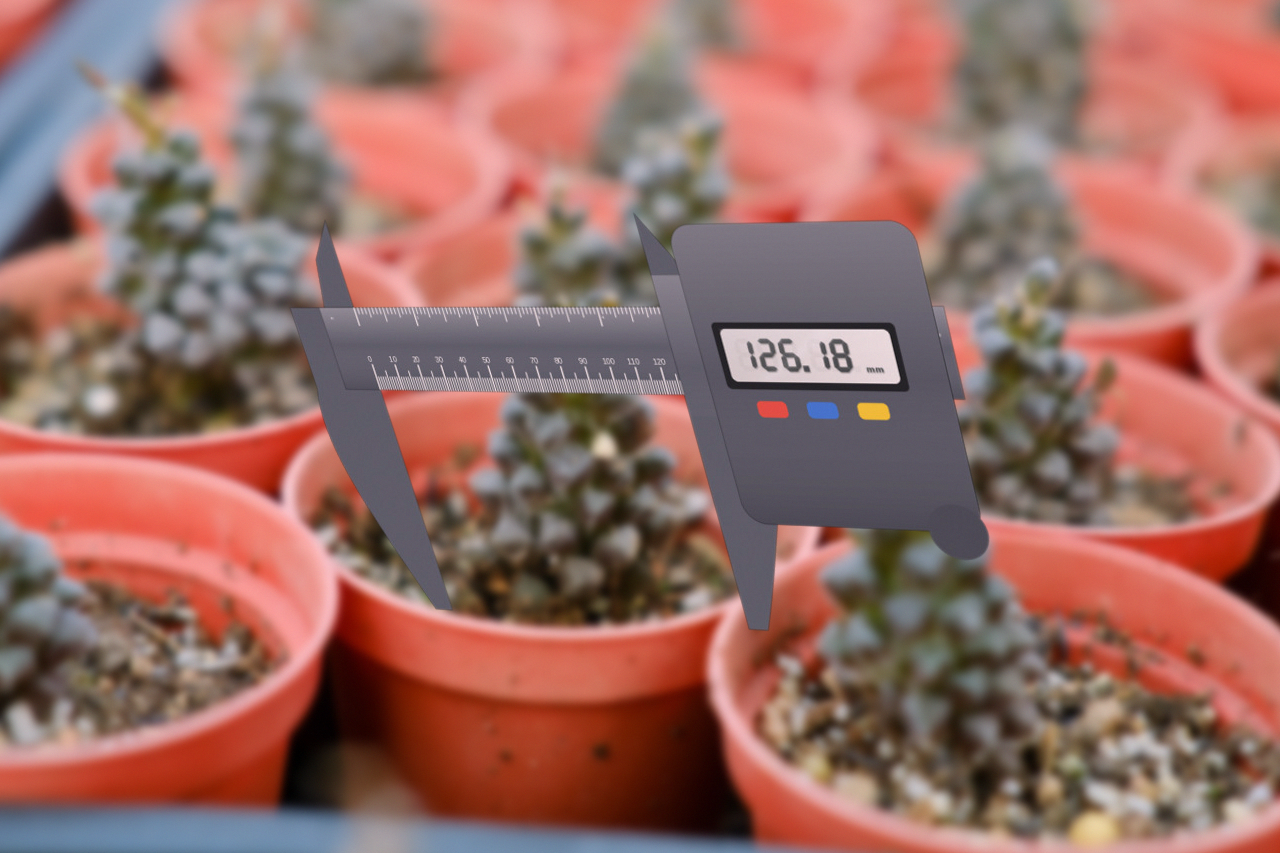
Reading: 126.18; mm
